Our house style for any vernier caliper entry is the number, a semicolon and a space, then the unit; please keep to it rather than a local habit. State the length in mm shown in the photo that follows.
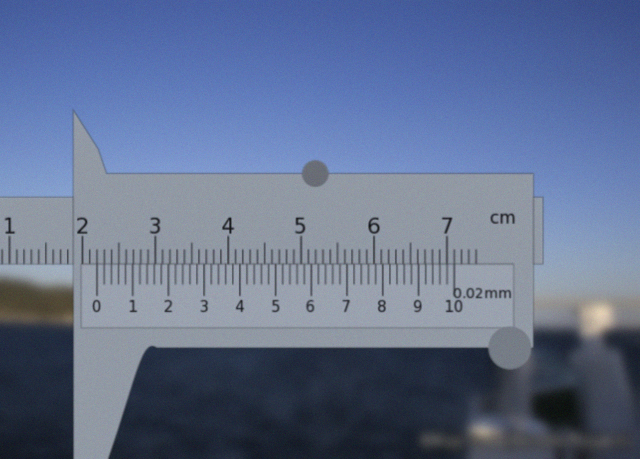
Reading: 22.0; mm
